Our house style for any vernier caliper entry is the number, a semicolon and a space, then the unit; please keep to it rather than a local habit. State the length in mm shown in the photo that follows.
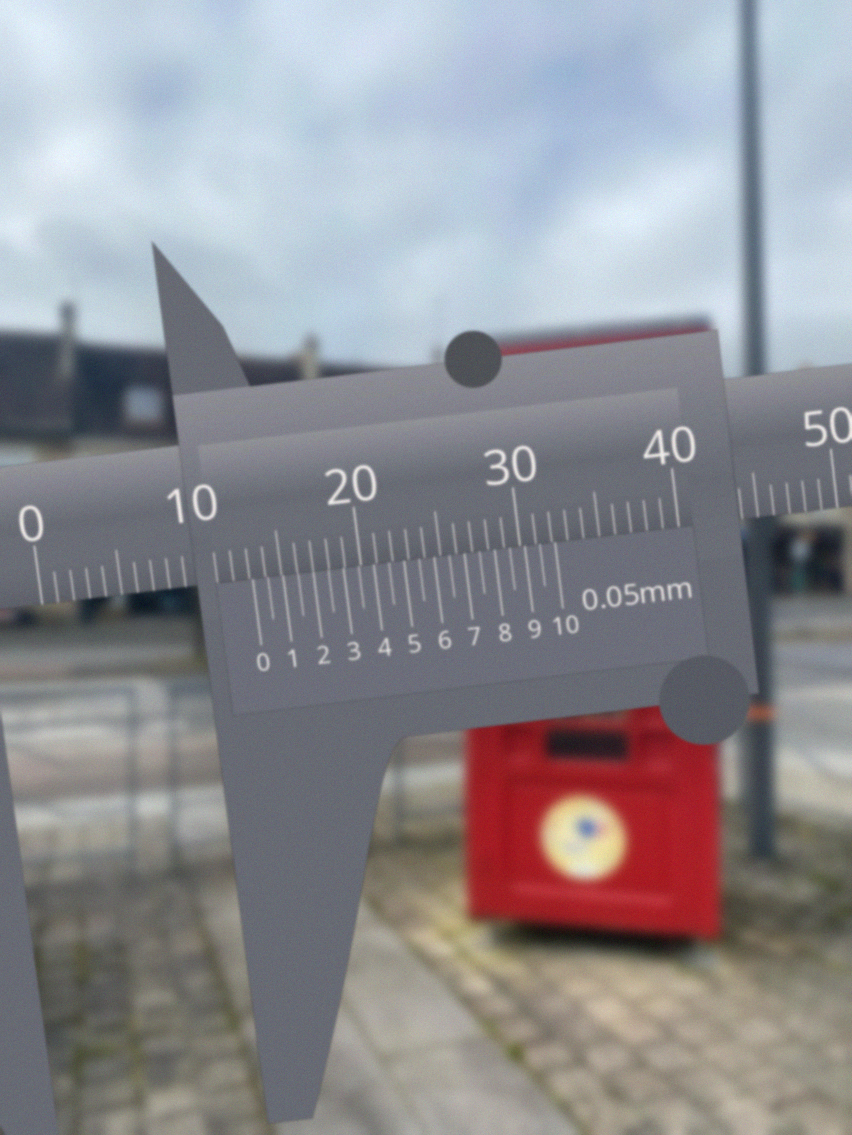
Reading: 13.2; mm
